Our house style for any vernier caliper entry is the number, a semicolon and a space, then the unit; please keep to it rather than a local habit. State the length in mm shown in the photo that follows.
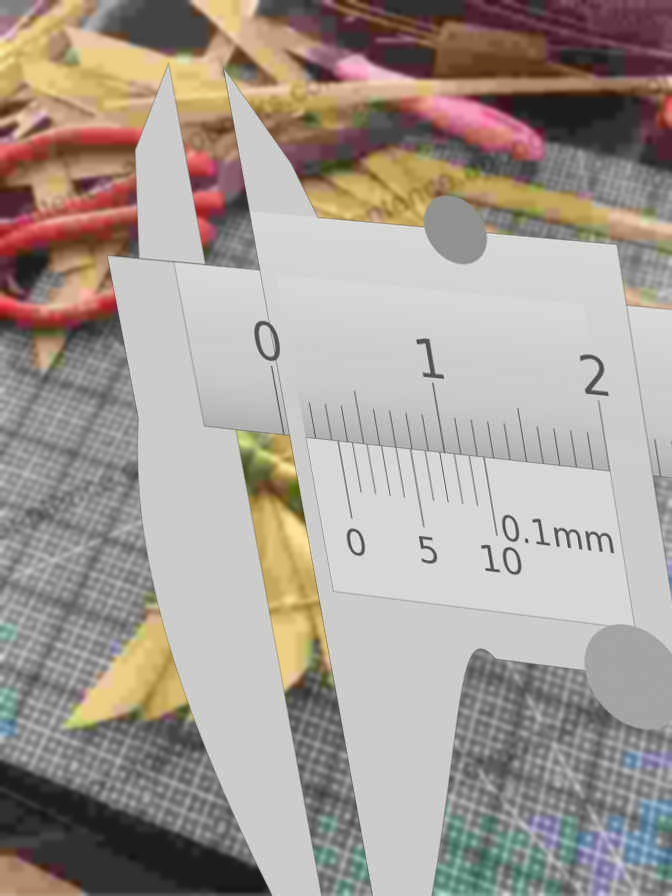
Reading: 3.4; mm
